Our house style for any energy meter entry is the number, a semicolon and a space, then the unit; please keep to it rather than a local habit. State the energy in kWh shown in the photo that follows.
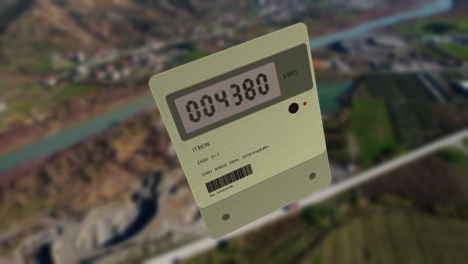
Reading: 4380; kWh
